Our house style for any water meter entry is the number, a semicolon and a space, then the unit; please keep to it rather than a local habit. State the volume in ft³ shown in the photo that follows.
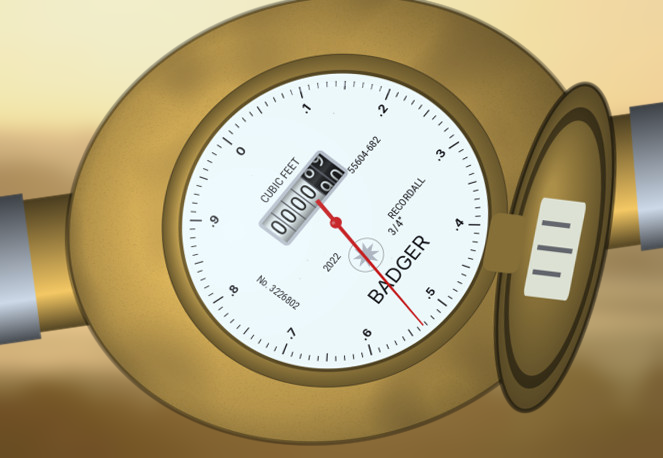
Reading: 89.53; ft³
